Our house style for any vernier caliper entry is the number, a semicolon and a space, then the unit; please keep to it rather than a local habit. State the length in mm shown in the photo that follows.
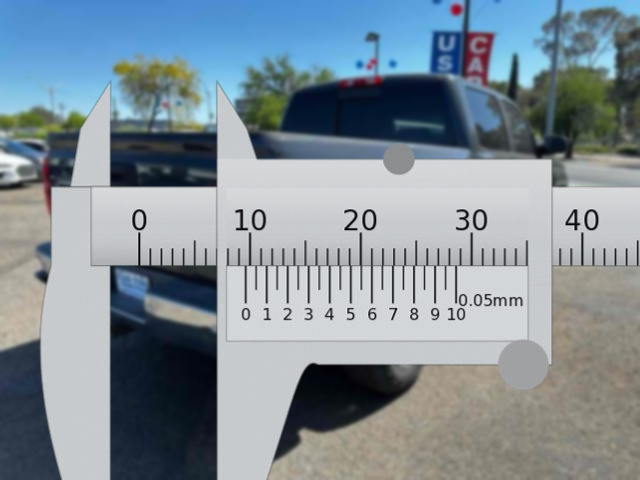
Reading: 9.6; mm
